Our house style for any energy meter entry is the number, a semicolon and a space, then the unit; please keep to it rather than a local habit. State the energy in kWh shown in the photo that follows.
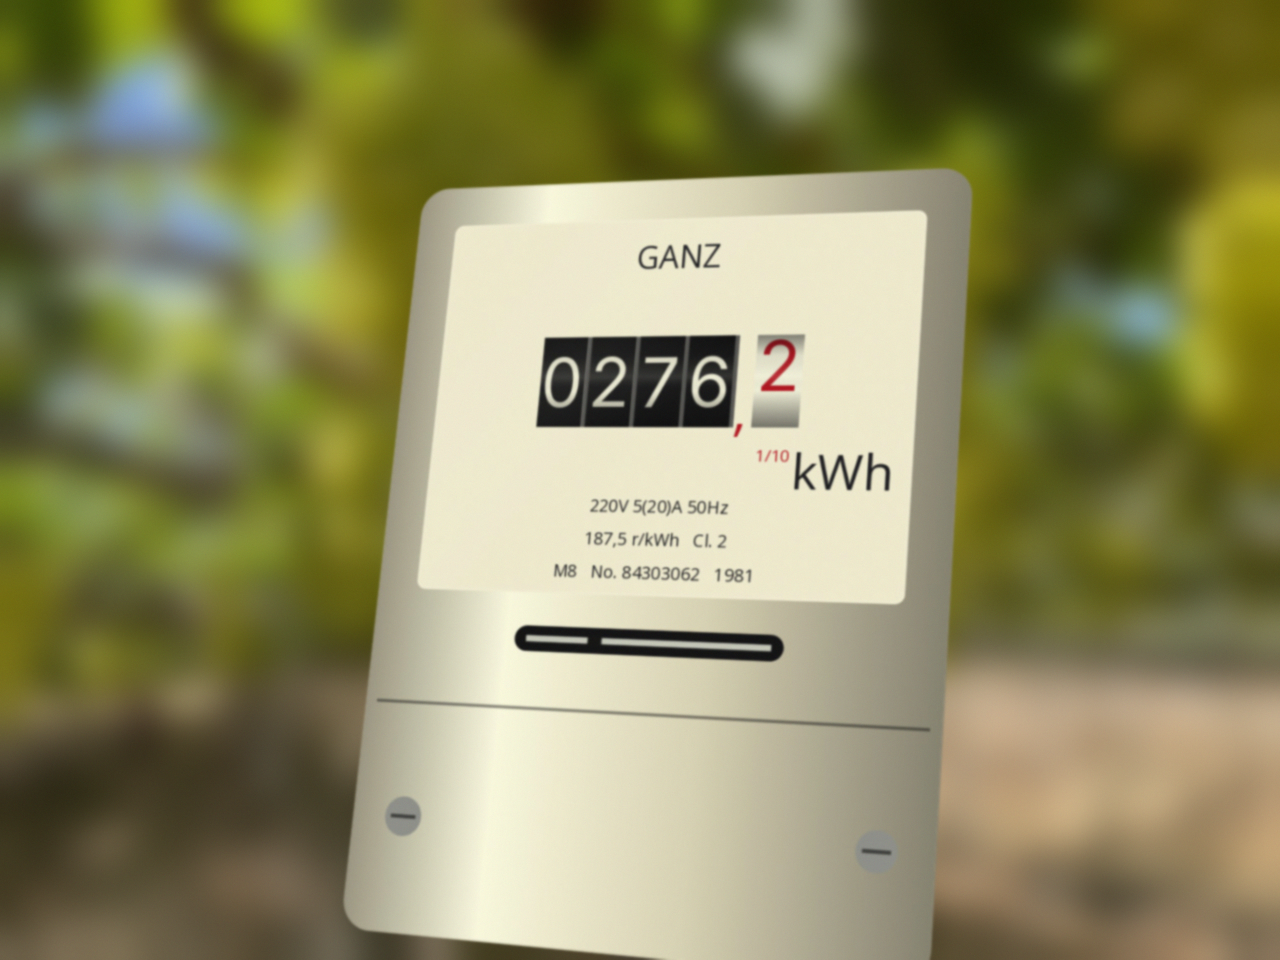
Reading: 276.2; kWh
